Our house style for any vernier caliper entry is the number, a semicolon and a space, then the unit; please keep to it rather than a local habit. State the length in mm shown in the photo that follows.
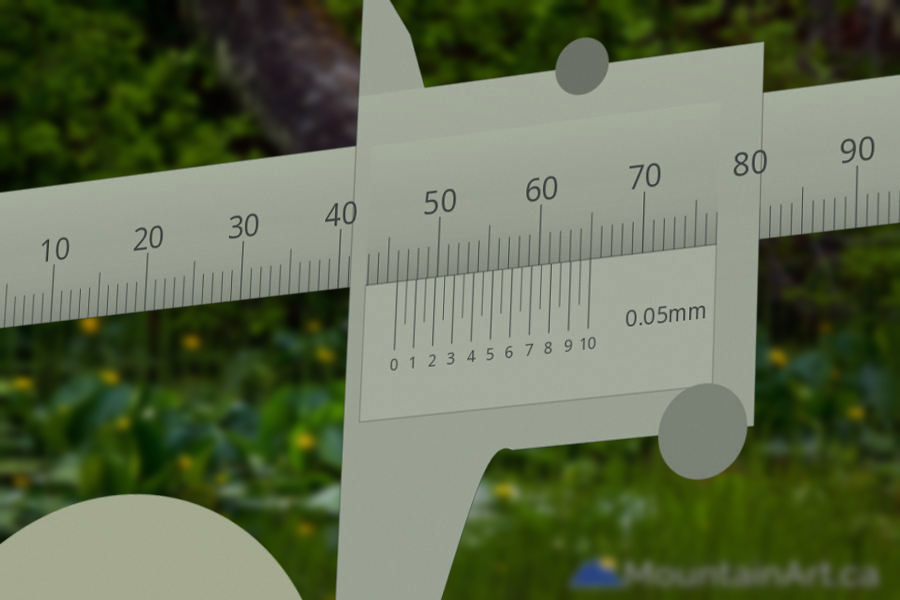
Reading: 46.0; mm
